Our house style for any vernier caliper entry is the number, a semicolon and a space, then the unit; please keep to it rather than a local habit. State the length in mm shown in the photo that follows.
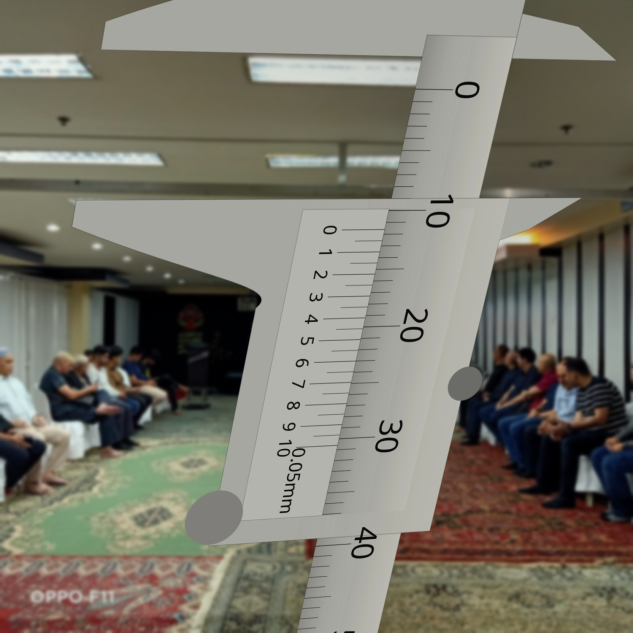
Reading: 11.6; mm
